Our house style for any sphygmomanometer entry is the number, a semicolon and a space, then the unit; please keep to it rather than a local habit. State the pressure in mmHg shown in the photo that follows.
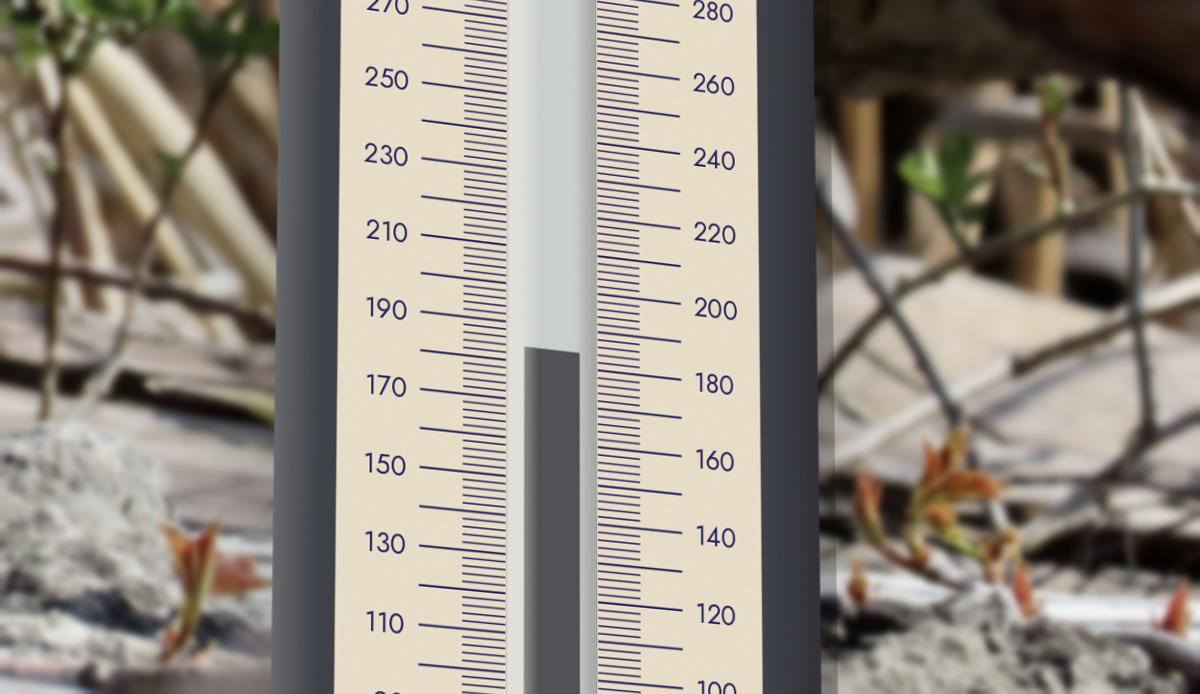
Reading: 184; mmHg
